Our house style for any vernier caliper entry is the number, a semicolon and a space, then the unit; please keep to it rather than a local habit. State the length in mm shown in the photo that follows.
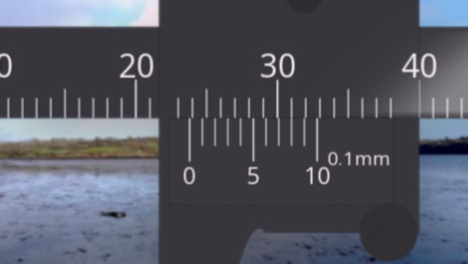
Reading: 23.8; mm
